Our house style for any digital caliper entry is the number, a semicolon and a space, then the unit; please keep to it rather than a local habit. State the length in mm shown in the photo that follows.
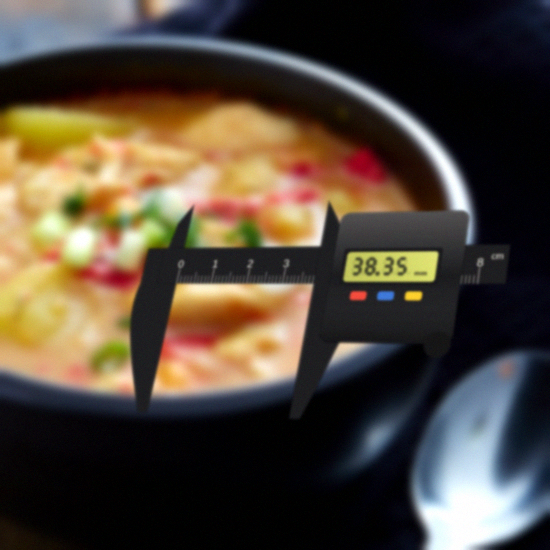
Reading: 38.35; mm
